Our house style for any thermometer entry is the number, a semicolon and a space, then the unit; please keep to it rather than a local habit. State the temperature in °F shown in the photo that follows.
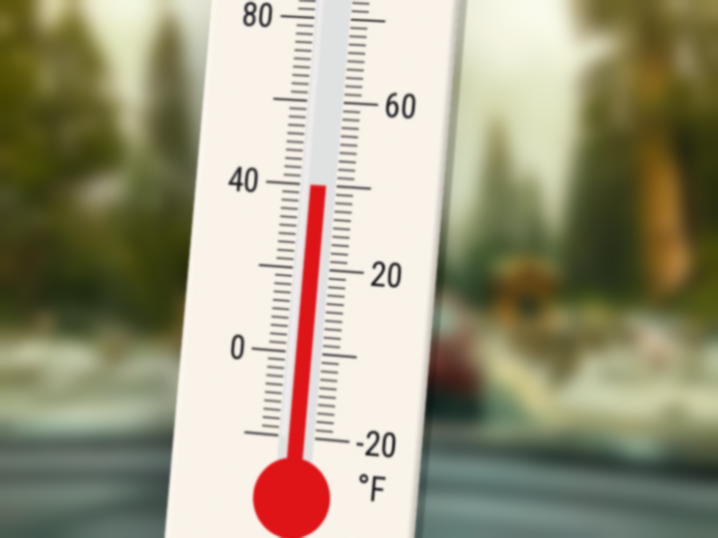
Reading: 40; °F
